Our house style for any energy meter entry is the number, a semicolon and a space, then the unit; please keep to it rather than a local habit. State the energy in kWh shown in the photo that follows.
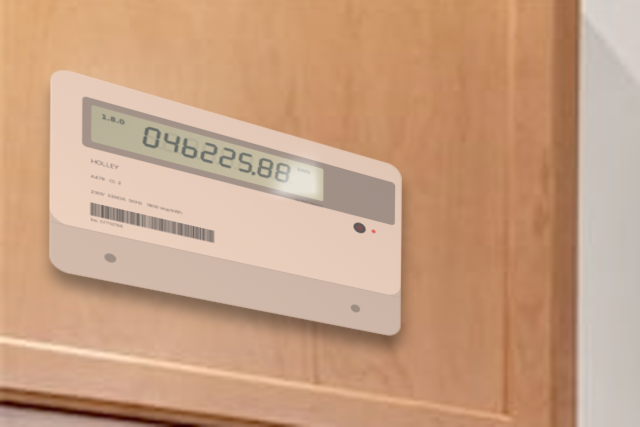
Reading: 46225.88; kWh
